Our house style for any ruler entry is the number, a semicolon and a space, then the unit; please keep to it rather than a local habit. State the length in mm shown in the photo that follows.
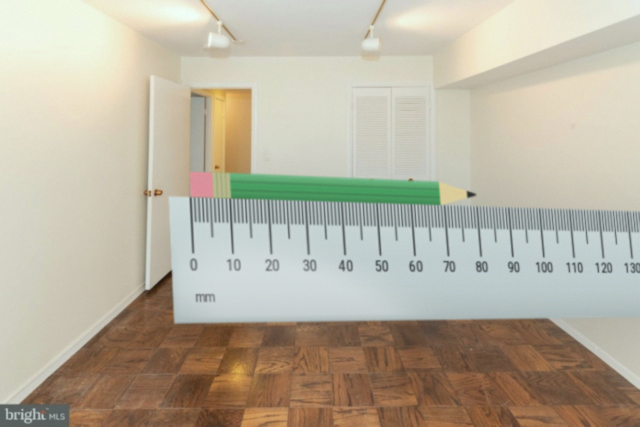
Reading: 80; mm
